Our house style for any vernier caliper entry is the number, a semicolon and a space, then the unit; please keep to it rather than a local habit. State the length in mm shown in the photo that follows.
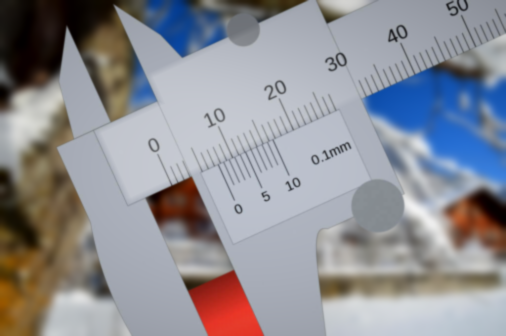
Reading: 7.6; mm
